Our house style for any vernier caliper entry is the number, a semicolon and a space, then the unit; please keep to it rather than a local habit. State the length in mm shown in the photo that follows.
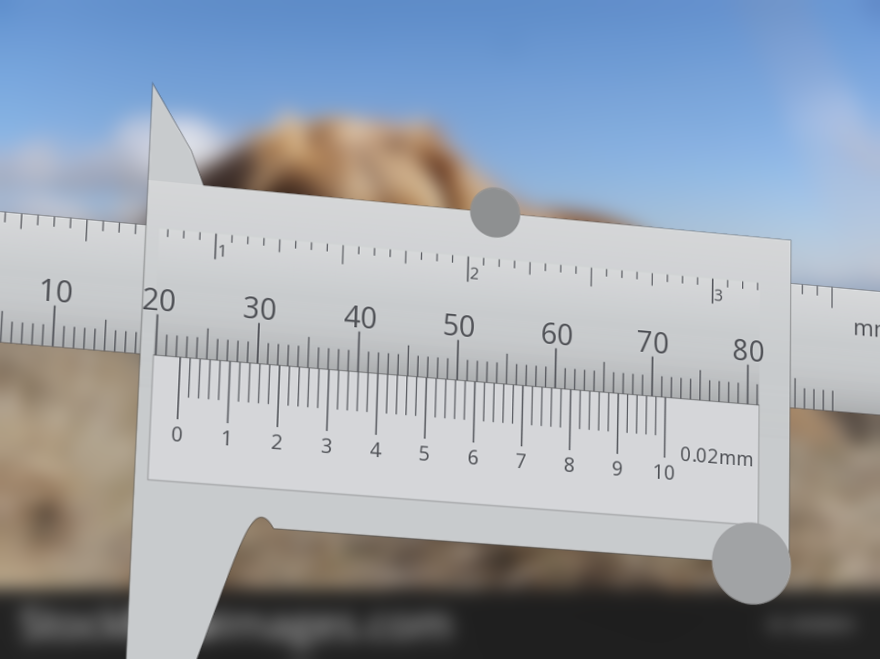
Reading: 22.4; mm
